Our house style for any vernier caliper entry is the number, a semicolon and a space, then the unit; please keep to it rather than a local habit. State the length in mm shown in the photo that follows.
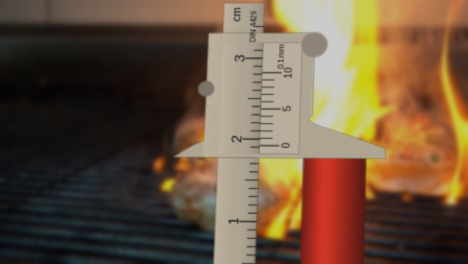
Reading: 19.2; mm
